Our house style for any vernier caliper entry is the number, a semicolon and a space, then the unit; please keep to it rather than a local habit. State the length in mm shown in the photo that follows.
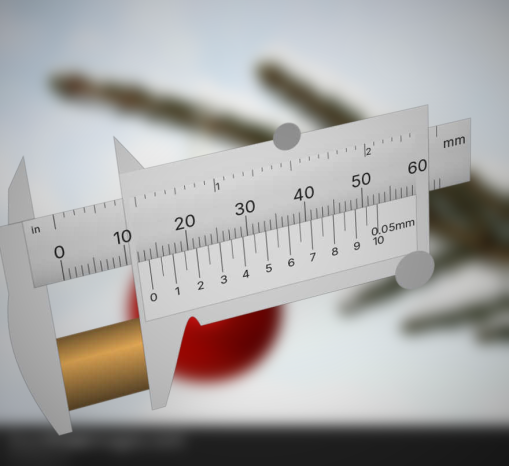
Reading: 13.6; mm
